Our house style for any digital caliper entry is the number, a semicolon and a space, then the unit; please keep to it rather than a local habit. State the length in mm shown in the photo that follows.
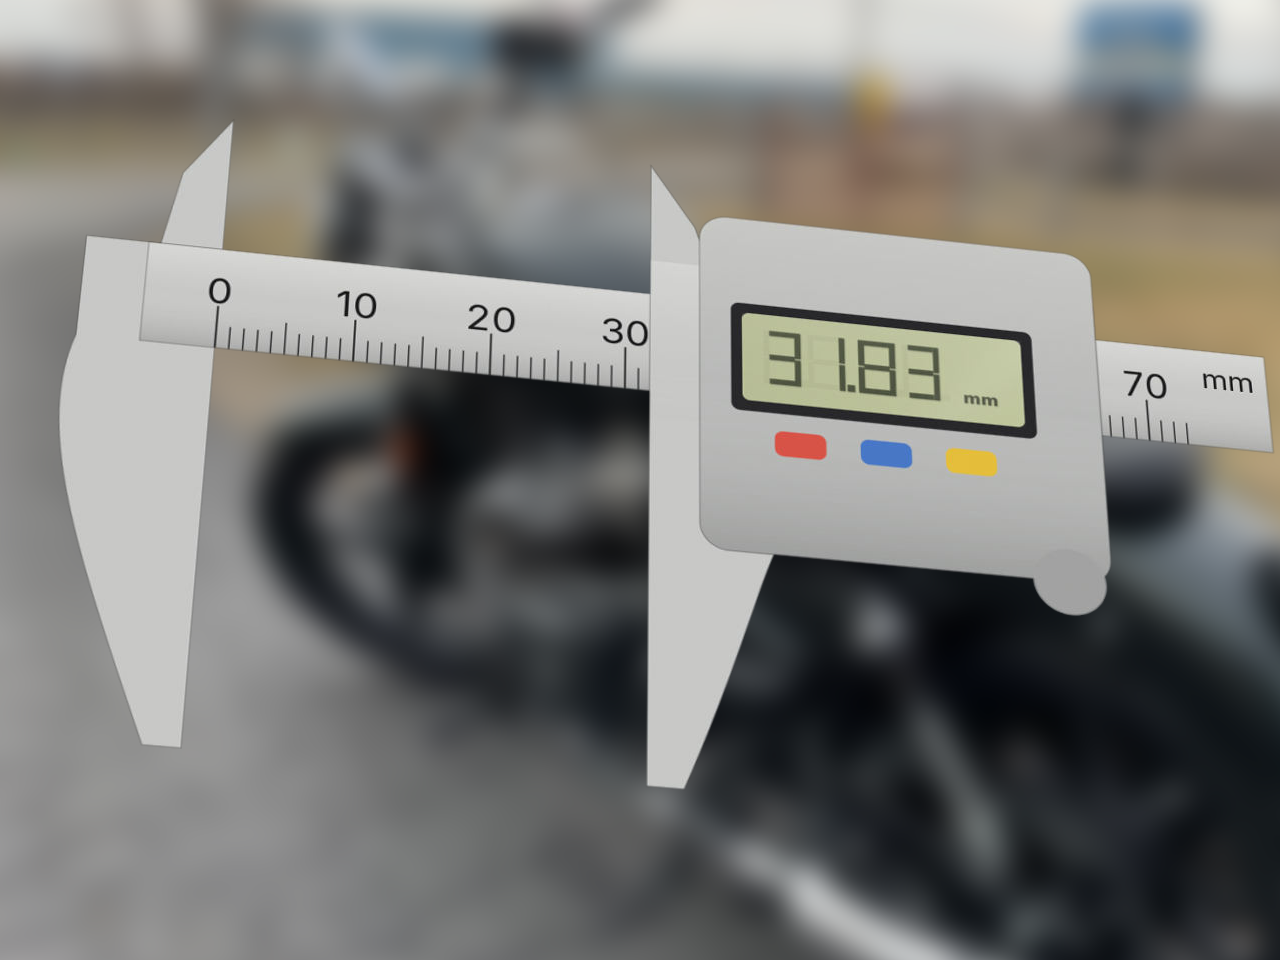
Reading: 31.83; mm
